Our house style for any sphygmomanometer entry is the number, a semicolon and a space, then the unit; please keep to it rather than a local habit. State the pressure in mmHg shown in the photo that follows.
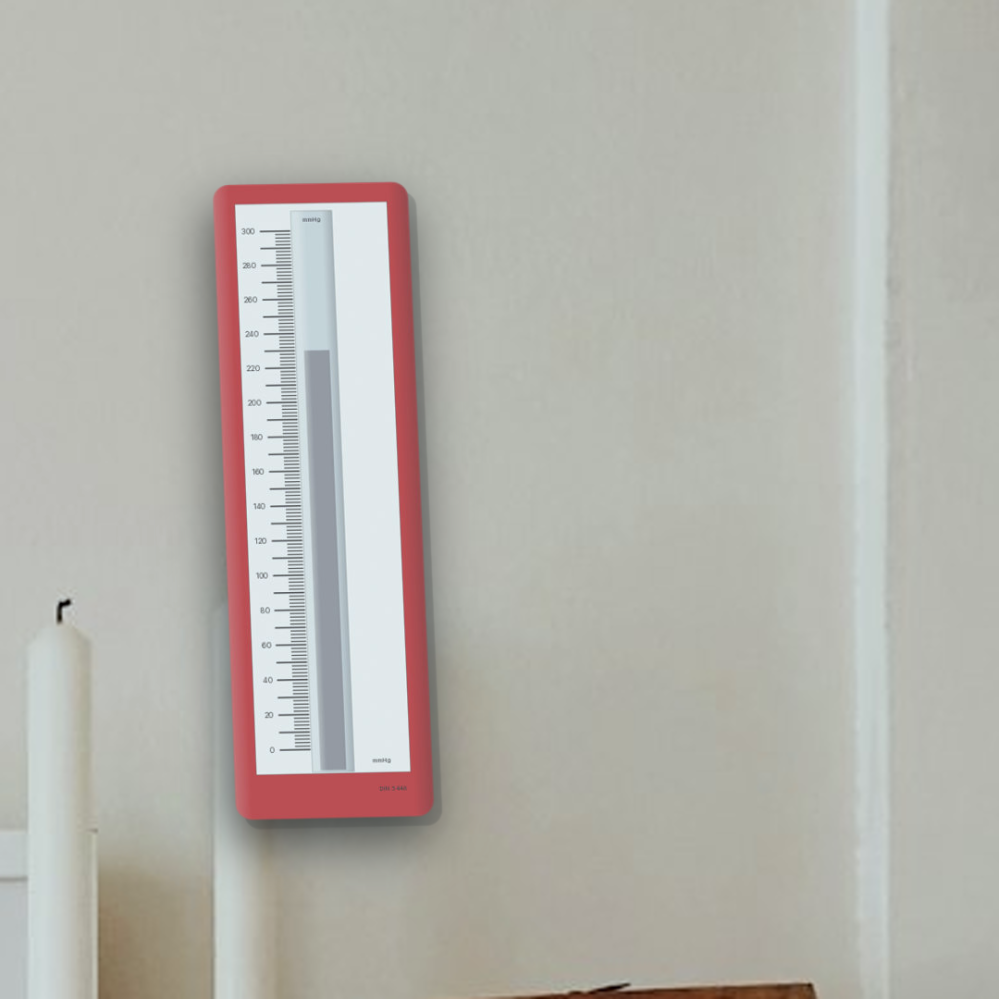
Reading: 230; mmHg
